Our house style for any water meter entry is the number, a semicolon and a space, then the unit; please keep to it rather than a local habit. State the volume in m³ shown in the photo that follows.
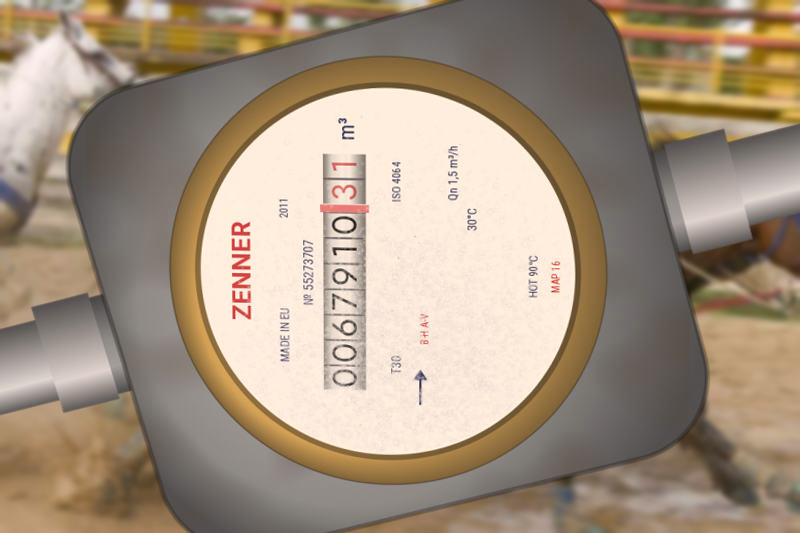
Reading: 67910.31; m³
